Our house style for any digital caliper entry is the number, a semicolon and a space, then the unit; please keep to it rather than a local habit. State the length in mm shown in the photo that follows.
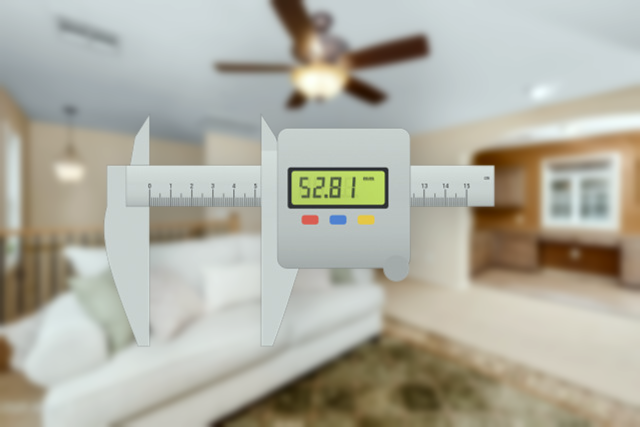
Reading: 52.81; mm
